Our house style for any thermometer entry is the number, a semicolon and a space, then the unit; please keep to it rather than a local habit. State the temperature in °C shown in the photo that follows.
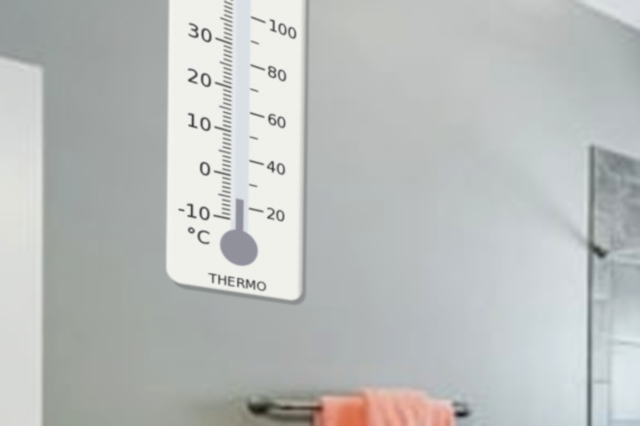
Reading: -5; °C
